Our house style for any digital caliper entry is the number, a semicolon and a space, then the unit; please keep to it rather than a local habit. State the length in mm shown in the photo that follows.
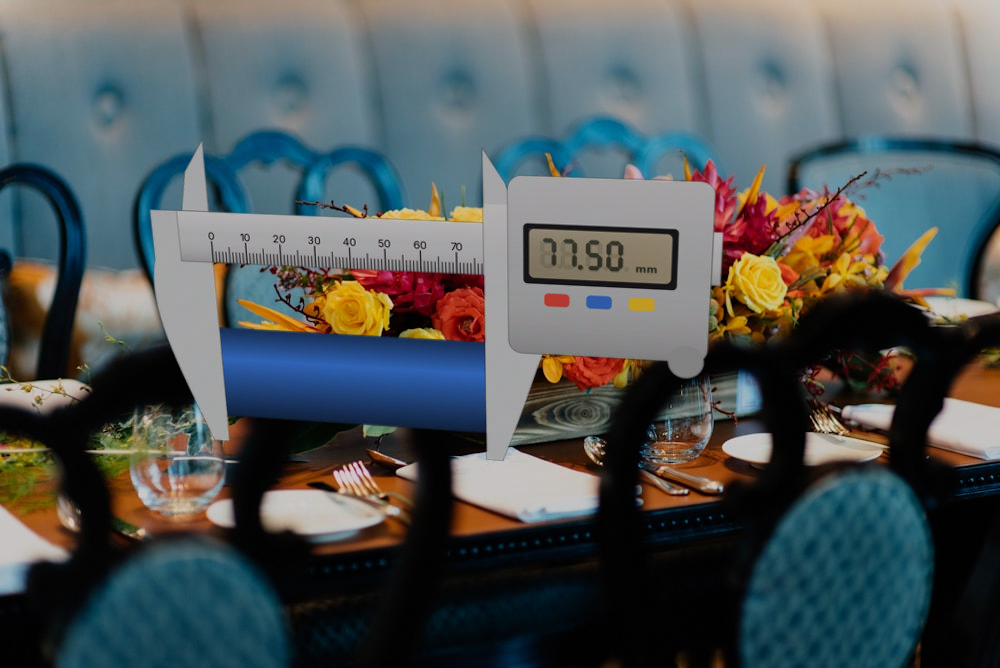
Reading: 77.50; mm
